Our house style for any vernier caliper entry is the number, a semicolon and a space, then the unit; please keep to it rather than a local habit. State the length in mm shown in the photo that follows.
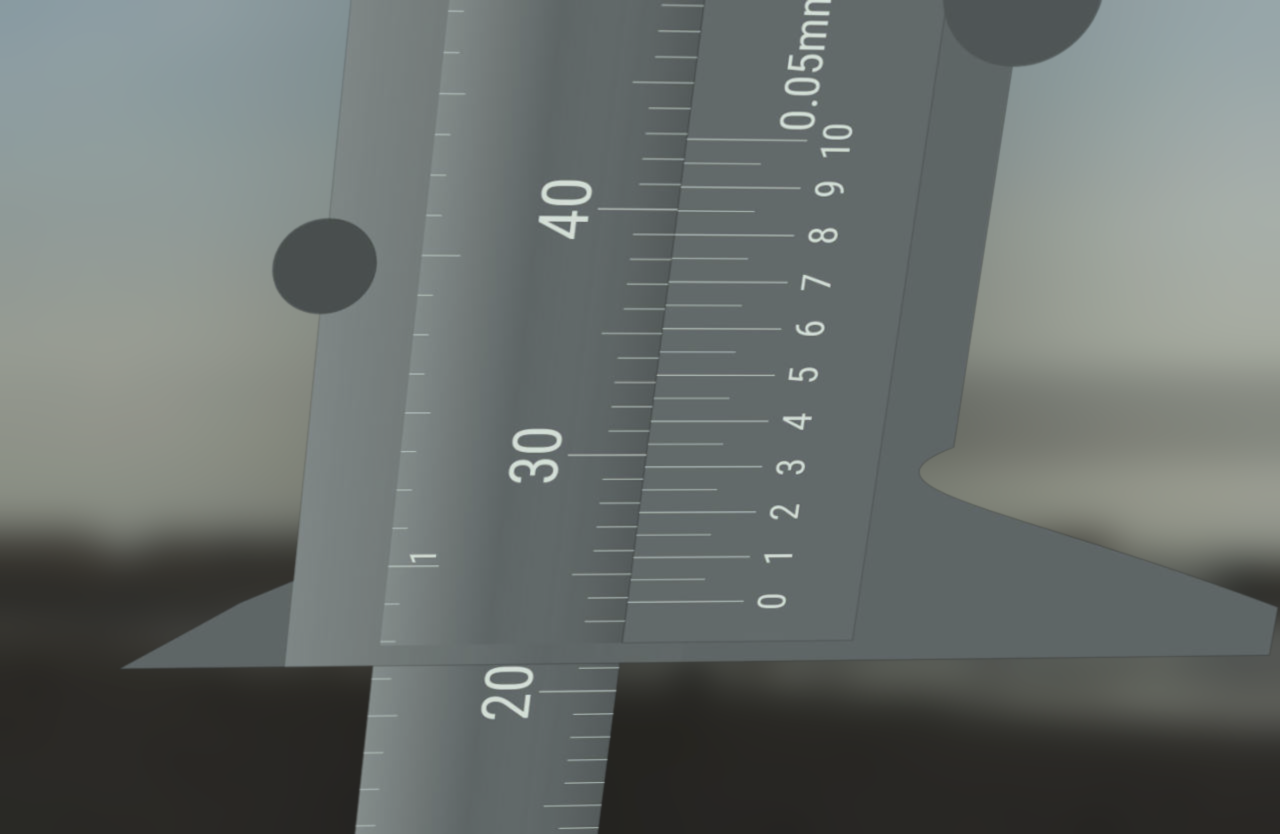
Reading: 23.8; mm
